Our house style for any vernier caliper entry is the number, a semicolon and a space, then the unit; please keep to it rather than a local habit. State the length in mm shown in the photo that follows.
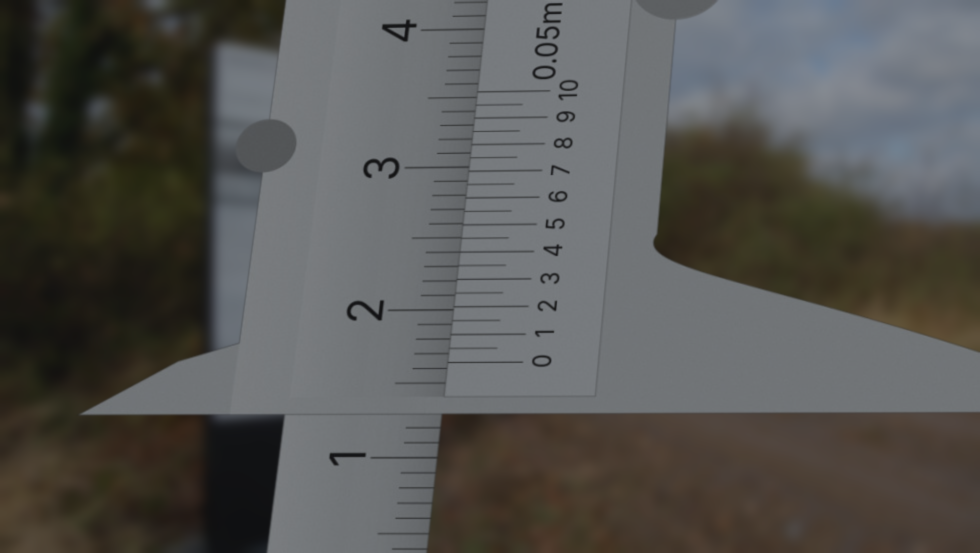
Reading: 16.4; mm
